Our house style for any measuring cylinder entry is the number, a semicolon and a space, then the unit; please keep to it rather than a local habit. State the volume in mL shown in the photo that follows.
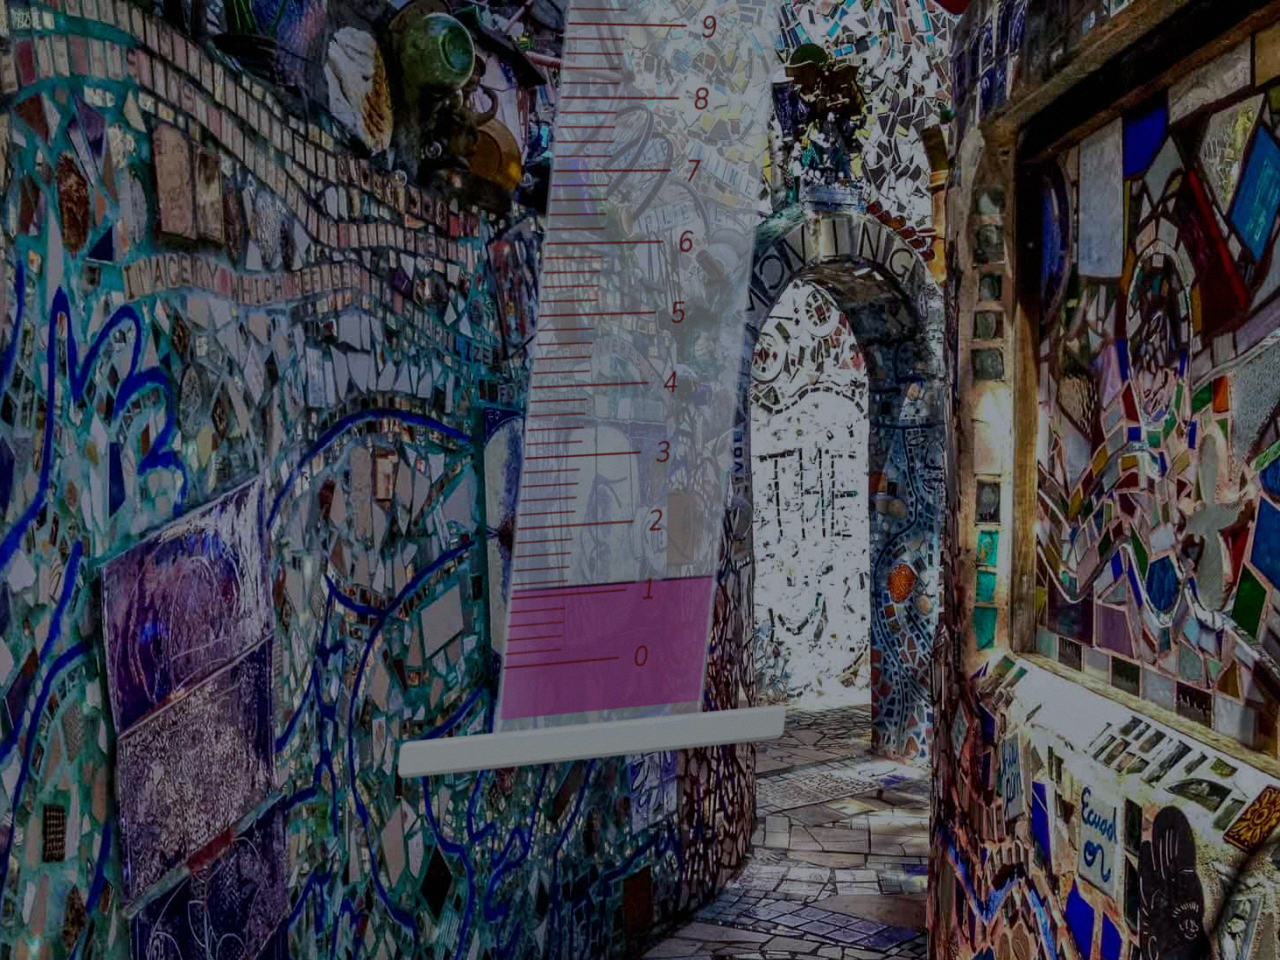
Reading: 1.1; mL
